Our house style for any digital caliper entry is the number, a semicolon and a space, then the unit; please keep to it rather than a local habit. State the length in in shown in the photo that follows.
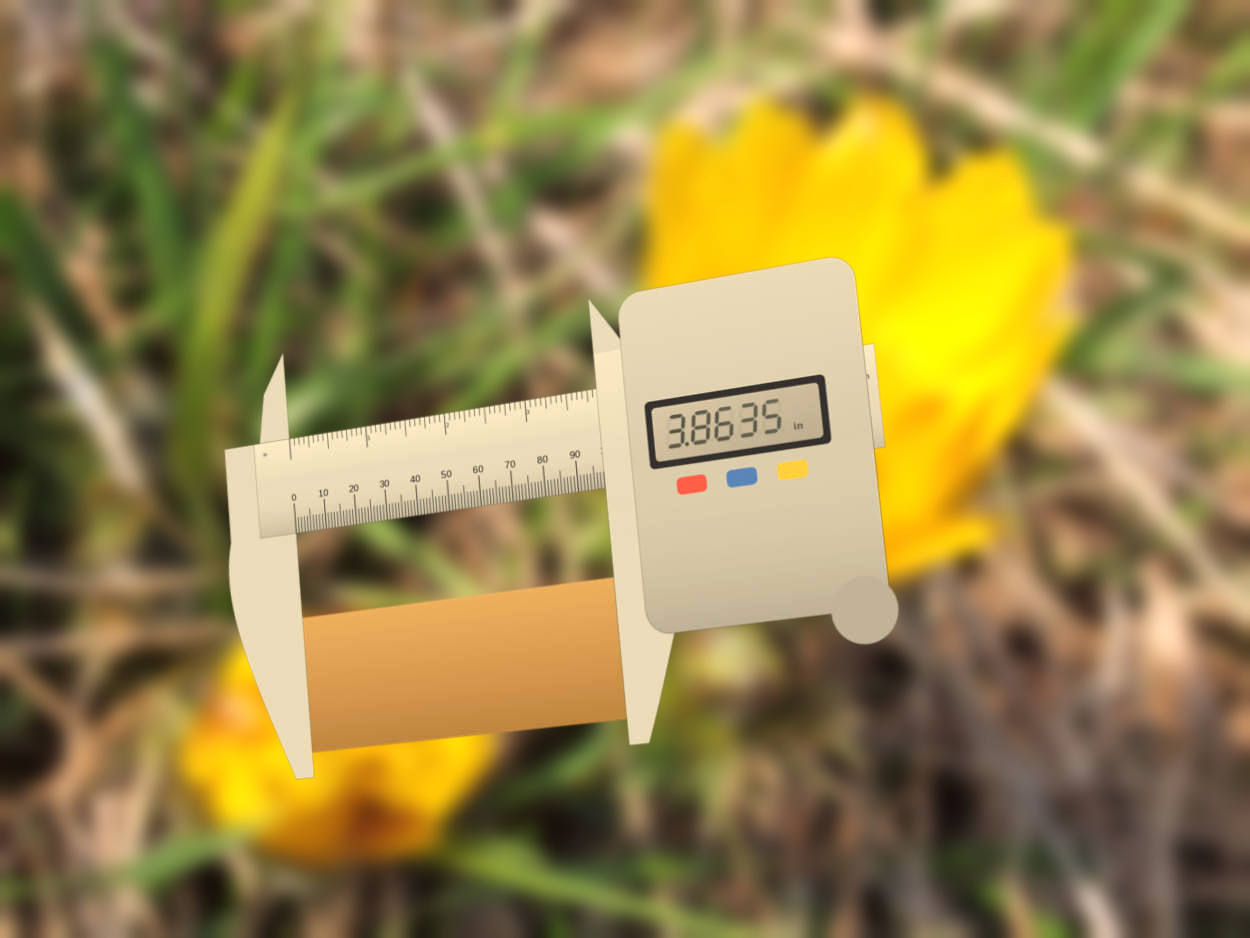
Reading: 3.8635; in
